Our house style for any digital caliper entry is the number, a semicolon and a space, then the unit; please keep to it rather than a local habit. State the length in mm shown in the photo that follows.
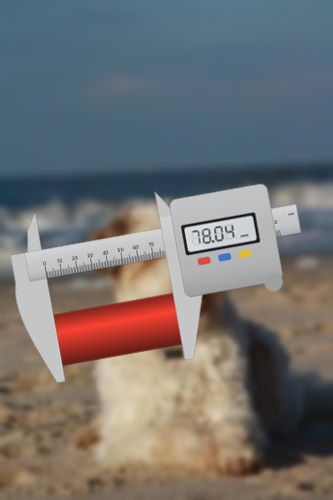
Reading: 78.04; mm
